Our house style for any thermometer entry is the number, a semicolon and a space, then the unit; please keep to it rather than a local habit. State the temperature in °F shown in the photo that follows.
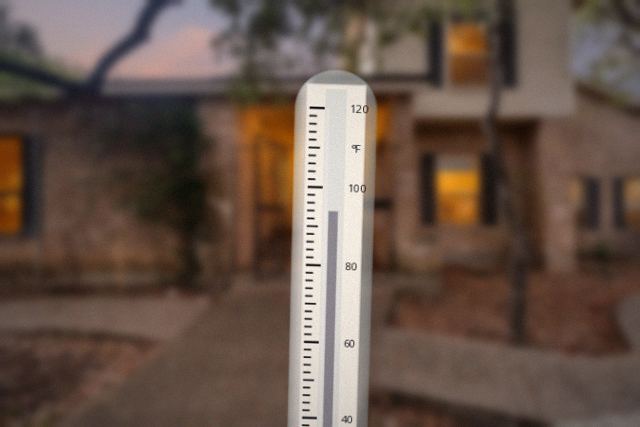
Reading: 94; °F
